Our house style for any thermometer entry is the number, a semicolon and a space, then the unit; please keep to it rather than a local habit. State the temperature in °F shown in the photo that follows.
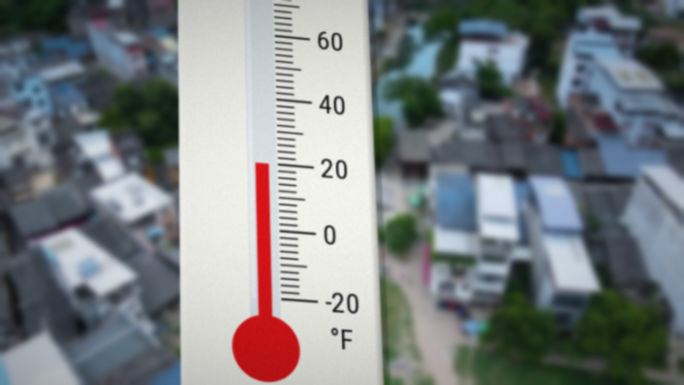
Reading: 20; °F
